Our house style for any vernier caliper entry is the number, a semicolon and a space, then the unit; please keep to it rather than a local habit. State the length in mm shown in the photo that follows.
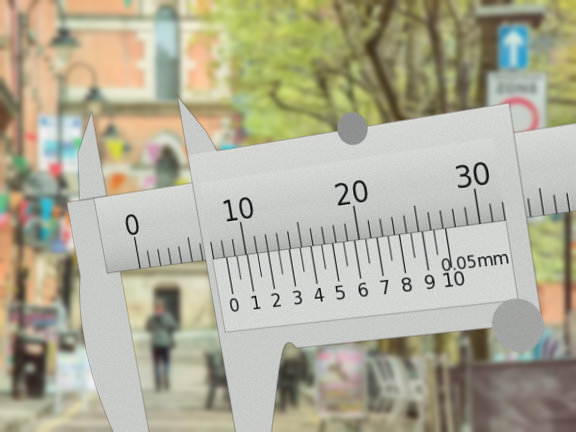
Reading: 8.2; mm
